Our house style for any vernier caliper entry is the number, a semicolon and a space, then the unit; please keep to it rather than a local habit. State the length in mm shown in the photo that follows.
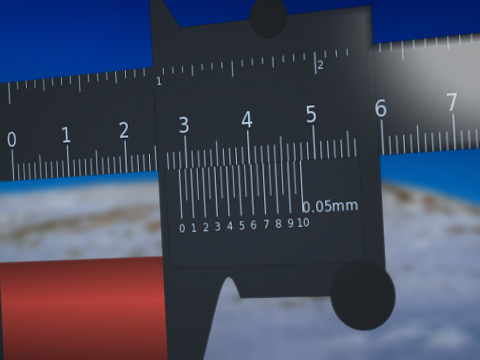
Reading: 28.8; mm
